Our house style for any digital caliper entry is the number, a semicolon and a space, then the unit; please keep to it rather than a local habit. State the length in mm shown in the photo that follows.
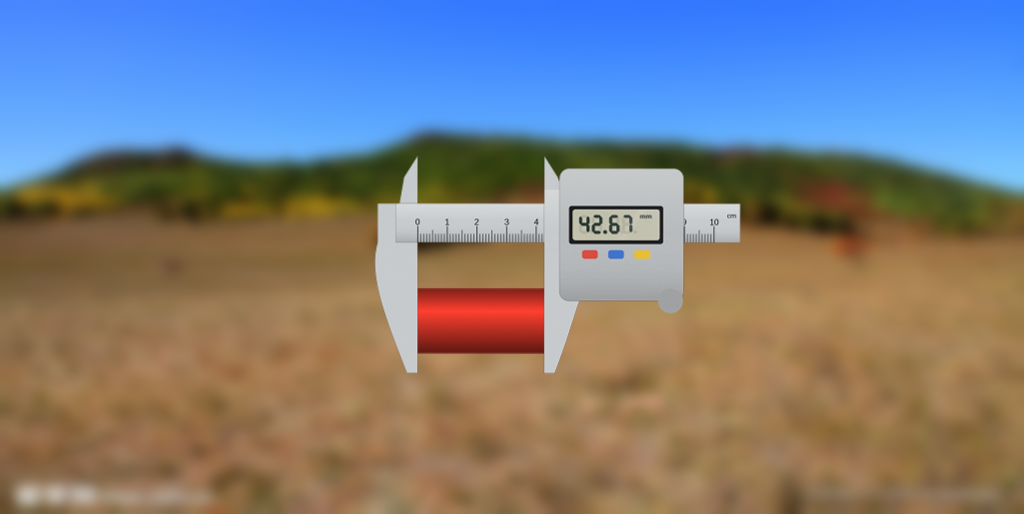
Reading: 42.67; mm
